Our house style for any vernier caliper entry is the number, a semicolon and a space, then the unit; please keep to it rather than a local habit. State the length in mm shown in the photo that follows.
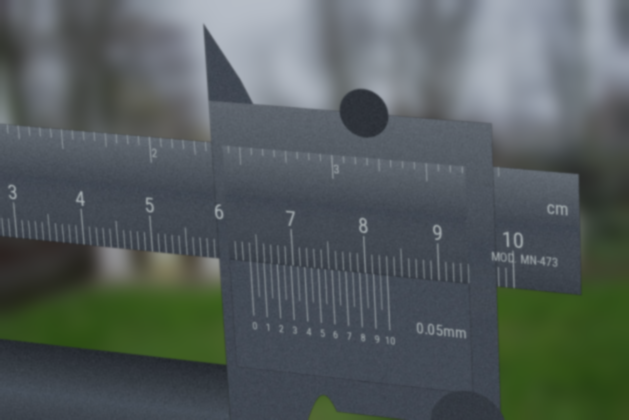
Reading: 64.0; mm
